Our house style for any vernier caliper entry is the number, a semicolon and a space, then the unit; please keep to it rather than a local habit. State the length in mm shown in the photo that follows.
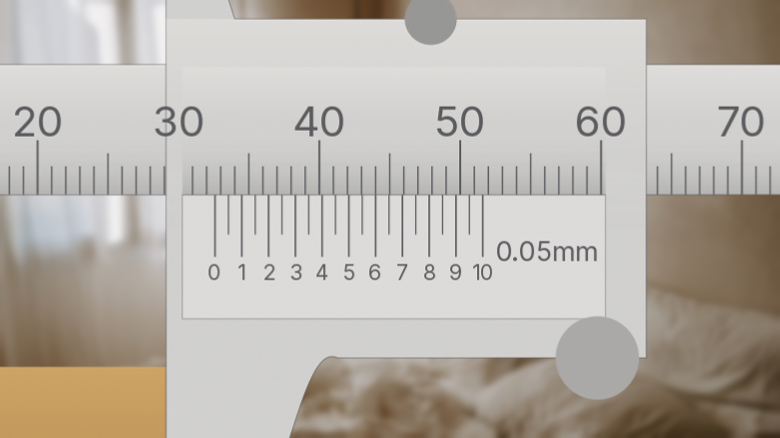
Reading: 32.6; mm
